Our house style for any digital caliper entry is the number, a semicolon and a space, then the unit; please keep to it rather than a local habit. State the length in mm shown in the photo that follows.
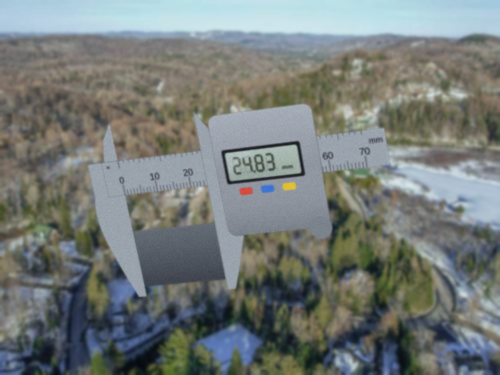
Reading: 24.83; mm
